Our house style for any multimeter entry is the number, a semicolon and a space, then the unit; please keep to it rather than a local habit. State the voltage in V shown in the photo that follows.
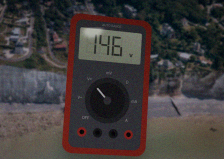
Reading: 146; V
